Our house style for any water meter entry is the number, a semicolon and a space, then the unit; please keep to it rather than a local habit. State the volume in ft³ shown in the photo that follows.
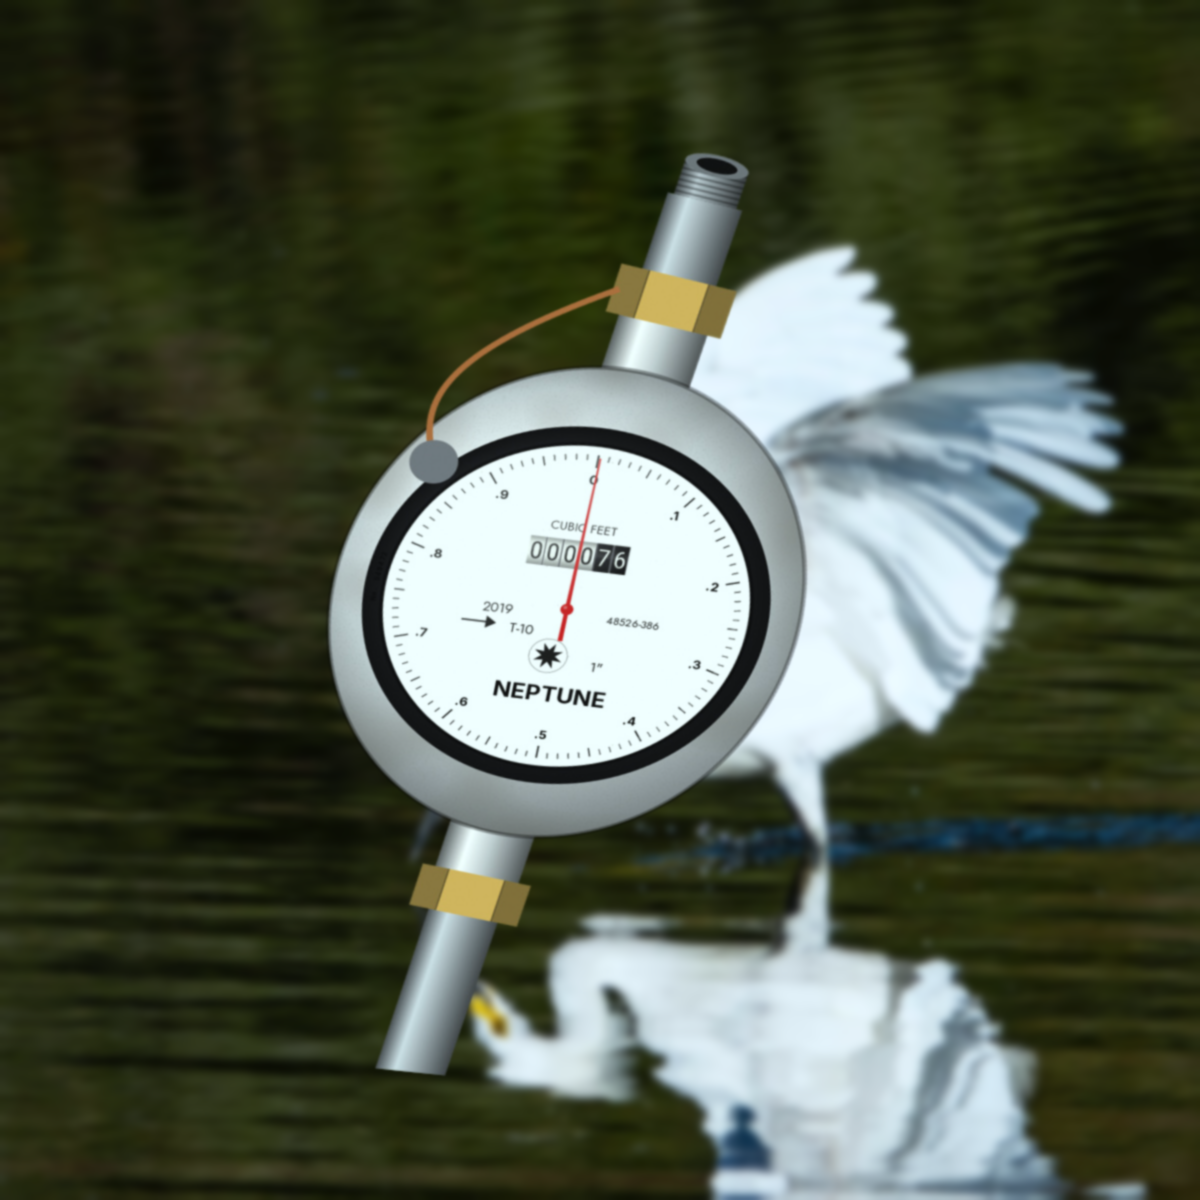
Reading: 76.00; ft³
